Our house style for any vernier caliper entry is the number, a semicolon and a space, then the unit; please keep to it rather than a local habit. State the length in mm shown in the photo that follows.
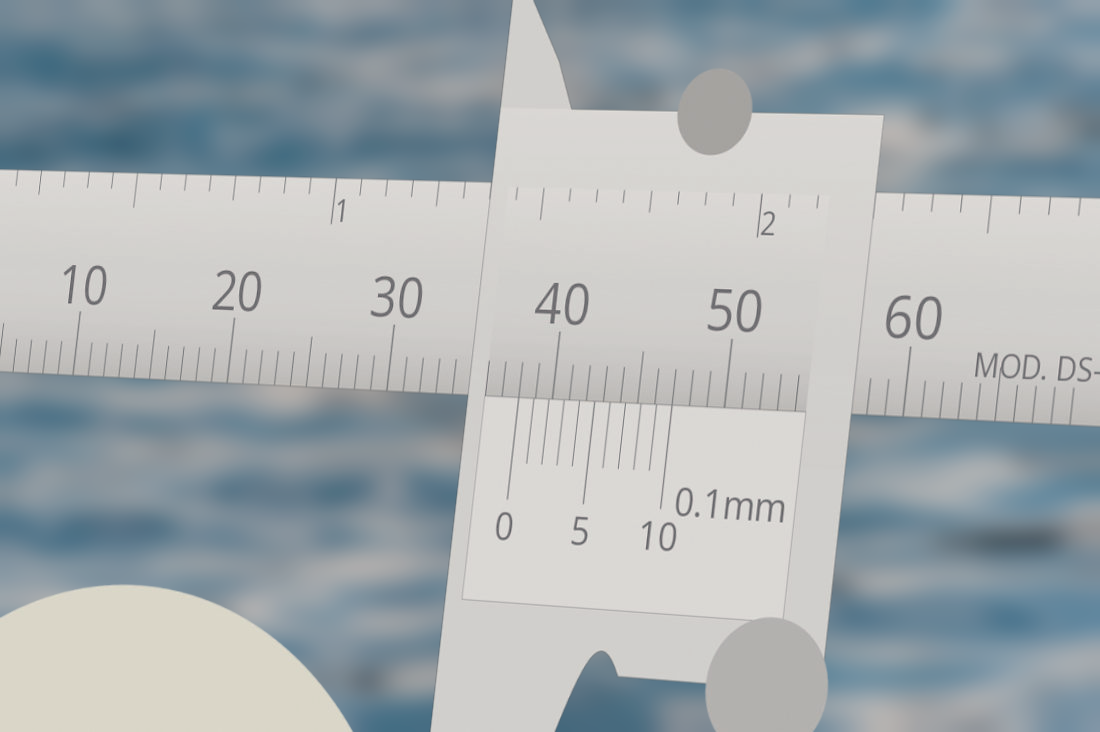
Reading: 38.0; mm
